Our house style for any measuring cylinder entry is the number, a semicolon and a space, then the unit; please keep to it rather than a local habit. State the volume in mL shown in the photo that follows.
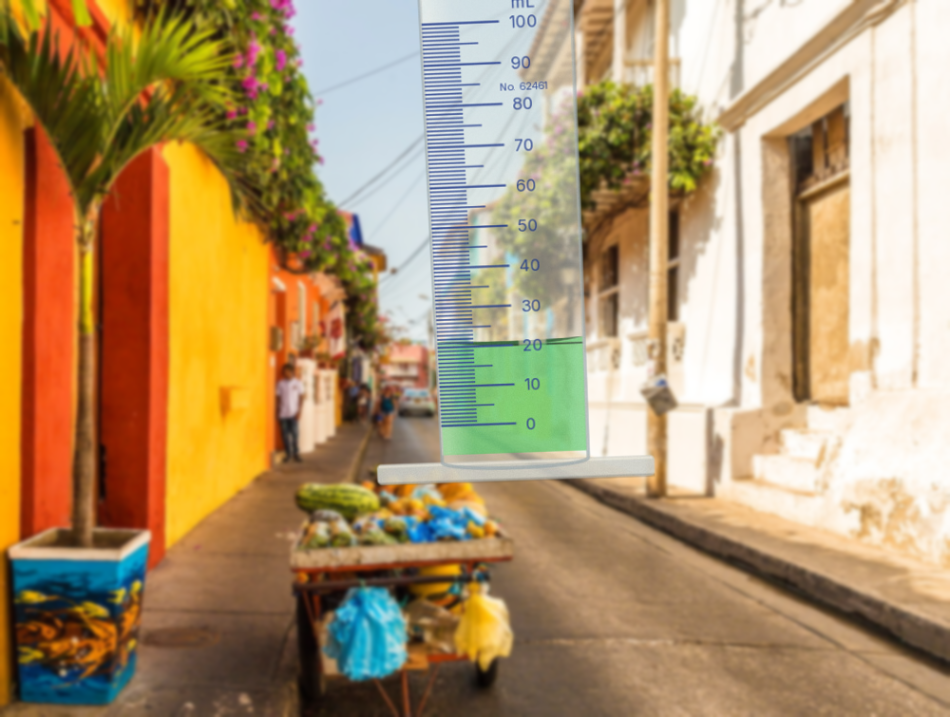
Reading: 20; mL
